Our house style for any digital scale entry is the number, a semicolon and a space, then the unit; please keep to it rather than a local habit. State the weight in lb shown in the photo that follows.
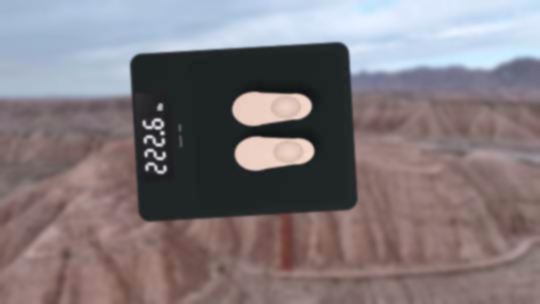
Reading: 222.6; lb
